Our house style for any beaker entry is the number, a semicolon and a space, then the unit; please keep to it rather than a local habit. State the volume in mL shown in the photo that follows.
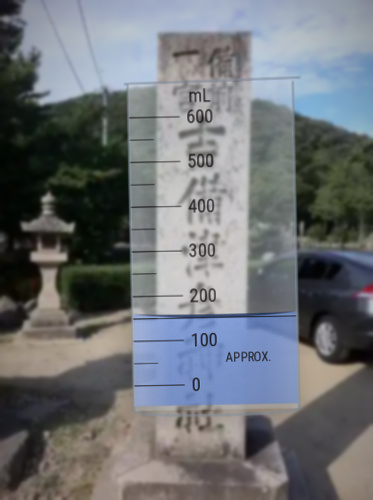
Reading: 150; mL
